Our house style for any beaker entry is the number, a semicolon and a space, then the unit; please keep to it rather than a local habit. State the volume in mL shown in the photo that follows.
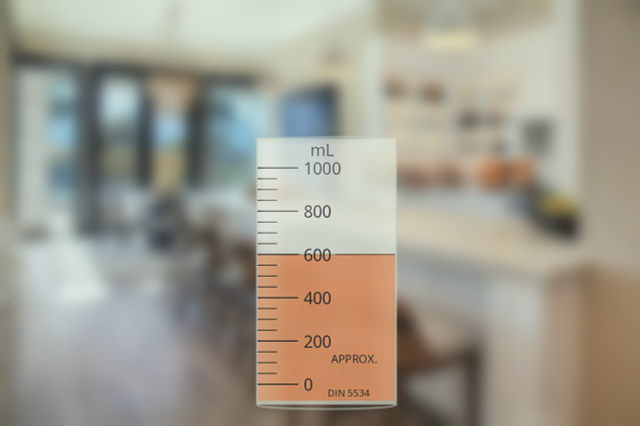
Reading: 600; mL
